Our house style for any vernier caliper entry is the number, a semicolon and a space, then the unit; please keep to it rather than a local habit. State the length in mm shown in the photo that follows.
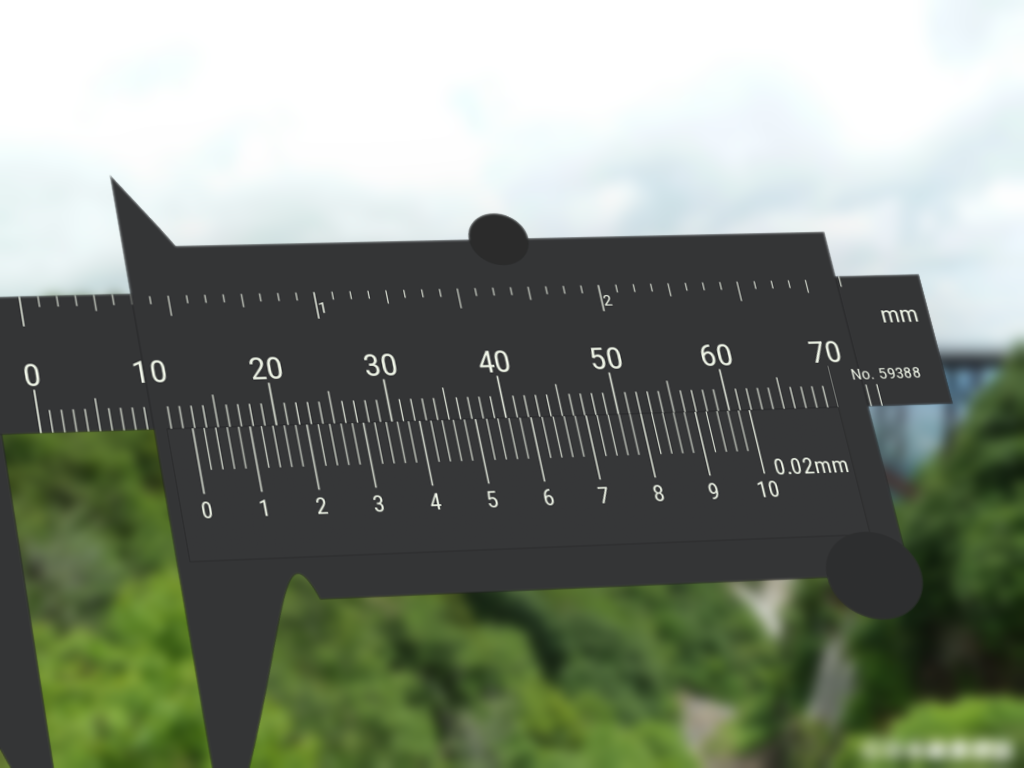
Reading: 12.8; mm
